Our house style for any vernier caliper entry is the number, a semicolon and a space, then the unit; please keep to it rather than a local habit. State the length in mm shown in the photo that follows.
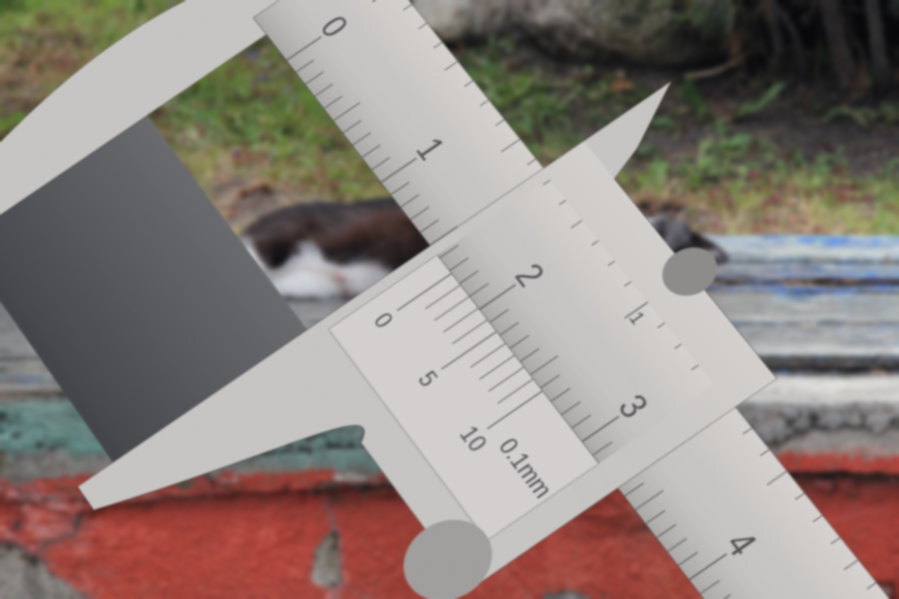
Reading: 17.2; mm
